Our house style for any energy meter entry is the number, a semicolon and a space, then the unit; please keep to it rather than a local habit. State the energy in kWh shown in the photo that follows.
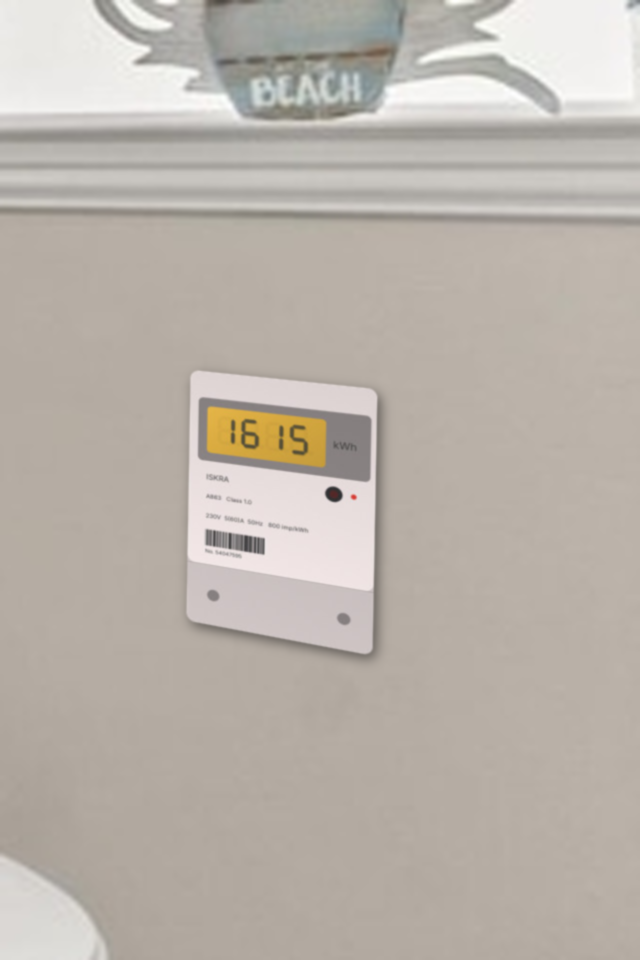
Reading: 1615; kWh
